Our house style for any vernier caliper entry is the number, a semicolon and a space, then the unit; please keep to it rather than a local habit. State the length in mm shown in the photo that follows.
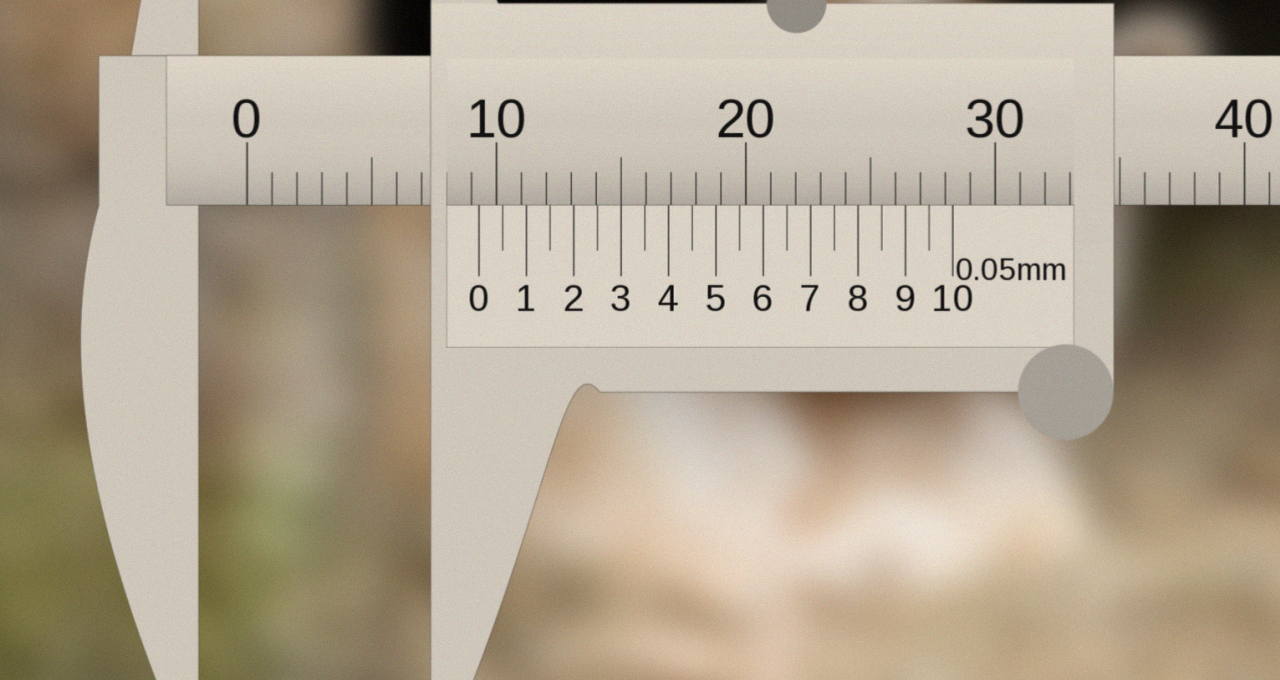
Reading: 9.3; mm
